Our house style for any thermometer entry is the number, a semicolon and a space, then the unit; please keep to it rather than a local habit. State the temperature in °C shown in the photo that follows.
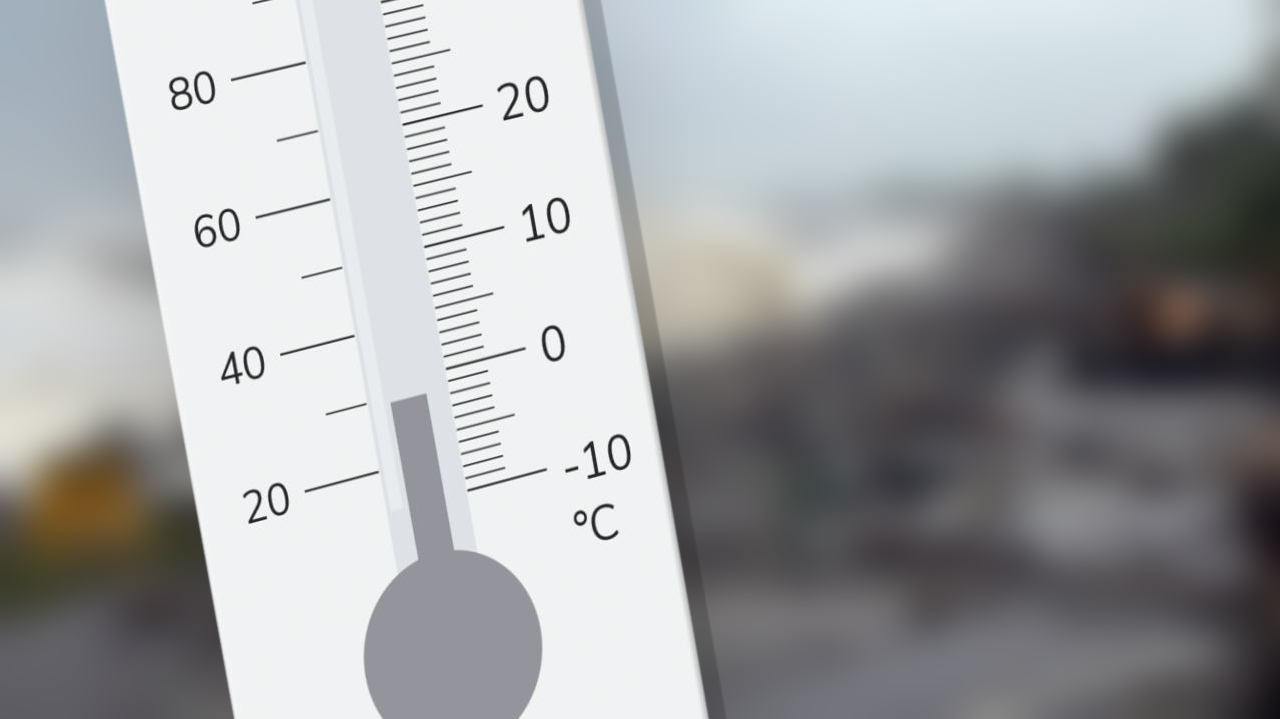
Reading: -1.5; °C
